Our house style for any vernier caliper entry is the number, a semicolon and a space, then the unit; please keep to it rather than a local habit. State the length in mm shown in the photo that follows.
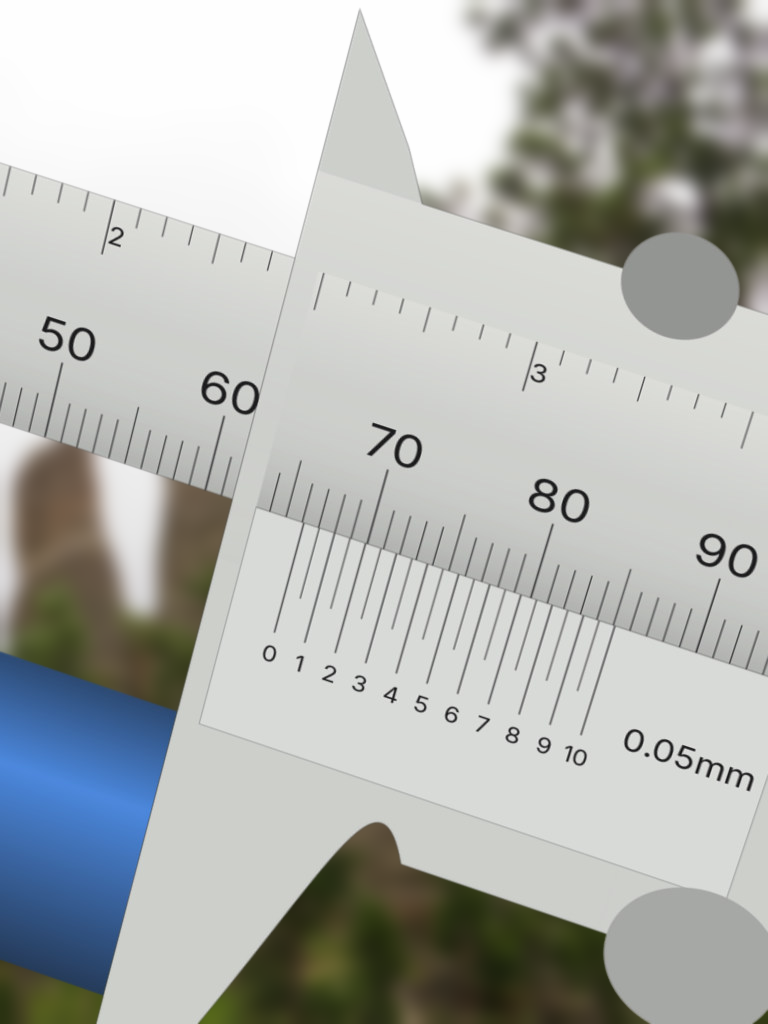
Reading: 66.1; mm
